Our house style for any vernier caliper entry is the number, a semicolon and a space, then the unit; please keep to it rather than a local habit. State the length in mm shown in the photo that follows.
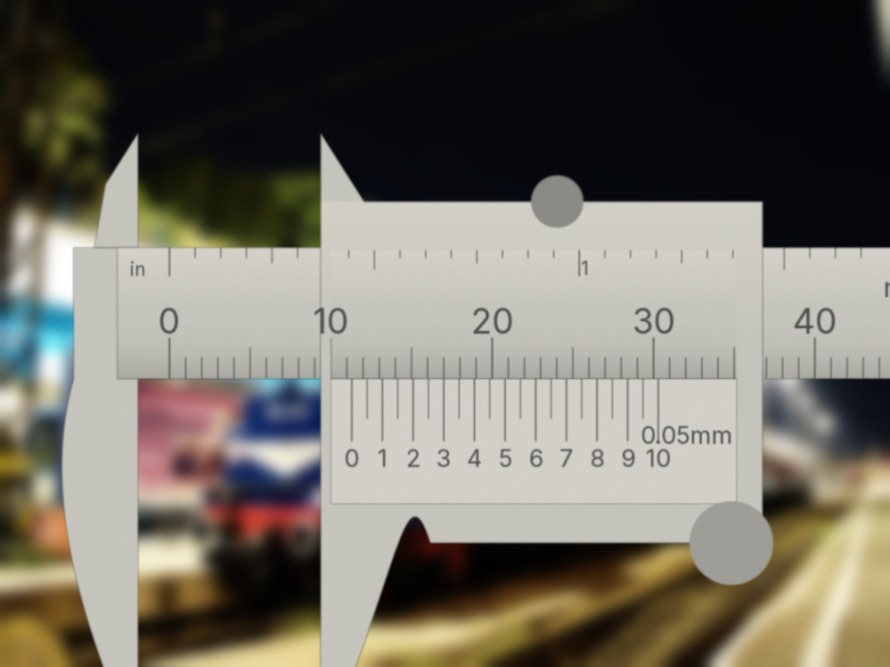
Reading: 11.3; mm
